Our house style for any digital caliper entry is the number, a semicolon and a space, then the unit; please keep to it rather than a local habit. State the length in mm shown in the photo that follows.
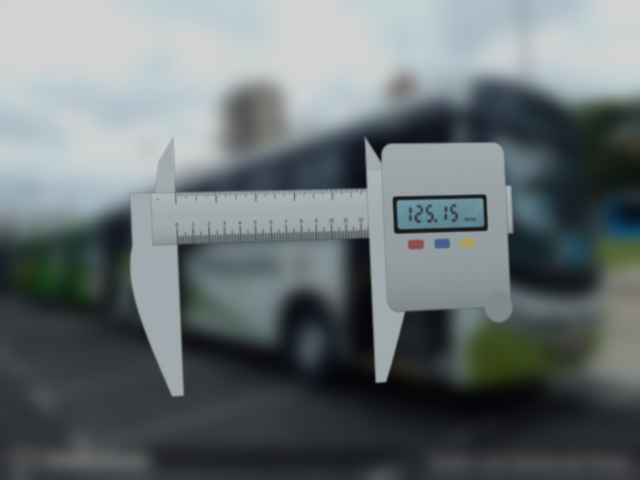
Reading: 125.15; mm
